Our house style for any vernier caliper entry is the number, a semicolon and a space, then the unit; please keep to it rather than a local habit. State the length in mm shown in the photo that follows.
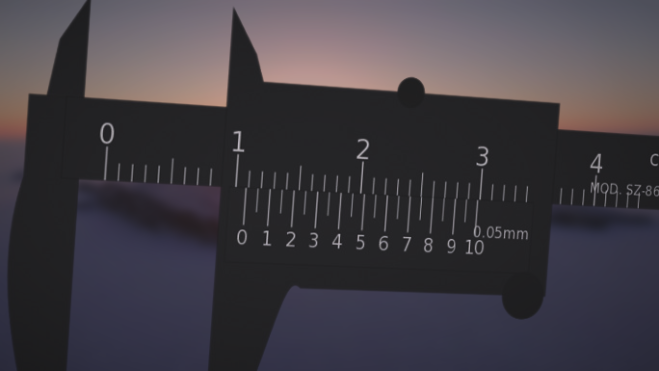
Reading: 10.8; mm
